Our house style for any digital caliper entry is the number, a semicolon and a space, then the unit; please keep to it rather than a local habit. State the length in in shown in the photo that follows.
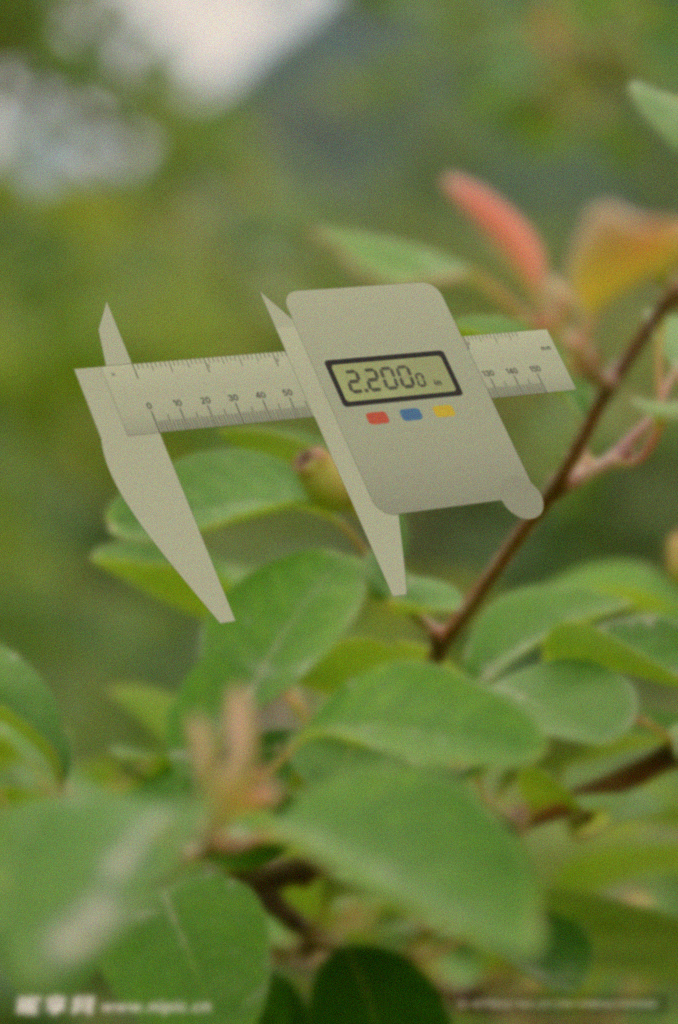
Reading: 2.2000; in
